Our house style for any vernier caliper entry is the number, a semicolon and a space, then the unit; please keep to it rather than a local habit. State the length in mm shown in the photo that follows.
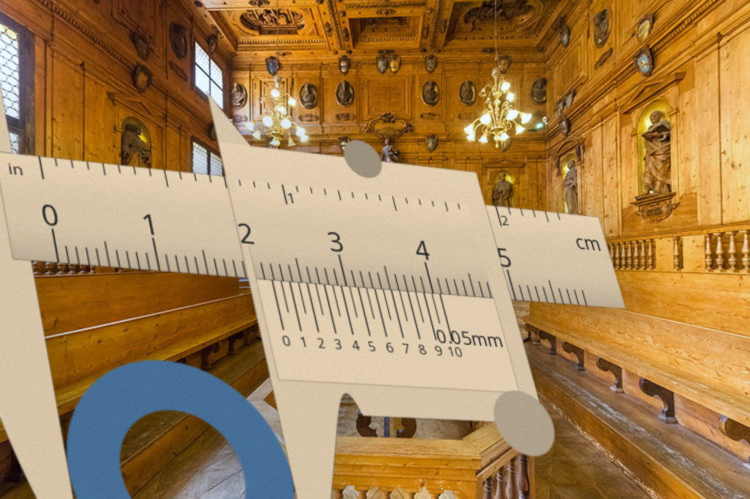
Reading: 21.8; mm
